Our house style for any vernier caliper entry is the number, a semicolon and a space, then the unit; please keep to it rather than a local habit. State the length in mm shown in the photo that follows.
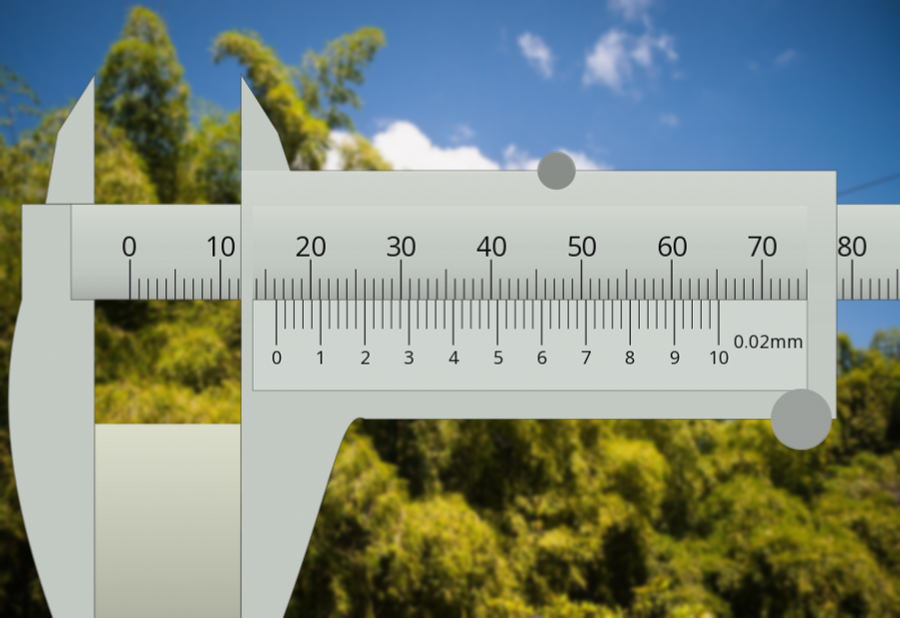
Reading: 16.2; mm
